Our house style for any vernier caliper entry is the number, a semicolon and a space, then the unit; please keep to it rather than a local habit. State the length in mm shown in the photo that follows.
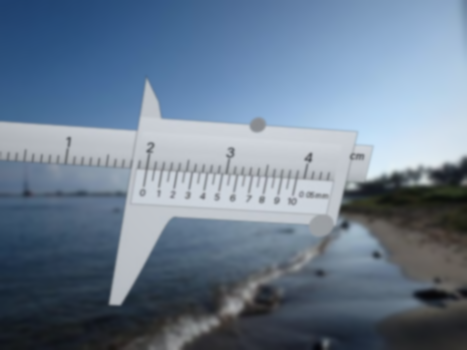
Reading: 20.0; mm
